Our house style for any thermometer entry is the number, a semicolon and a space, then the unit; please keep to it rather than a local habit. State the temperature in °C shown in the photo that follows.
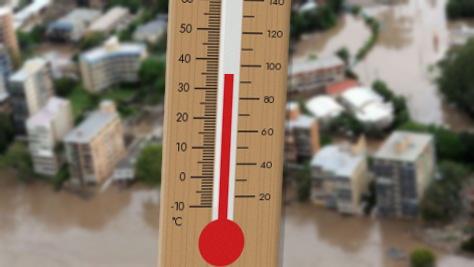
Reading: 35; °C
